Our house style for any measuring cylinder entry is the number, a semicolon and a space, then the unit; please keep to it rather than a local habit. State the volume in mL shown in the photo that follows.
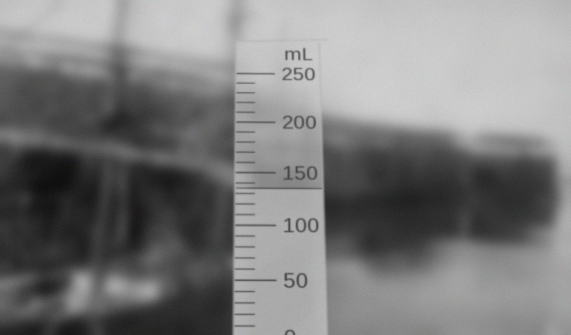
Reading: 135; mL
